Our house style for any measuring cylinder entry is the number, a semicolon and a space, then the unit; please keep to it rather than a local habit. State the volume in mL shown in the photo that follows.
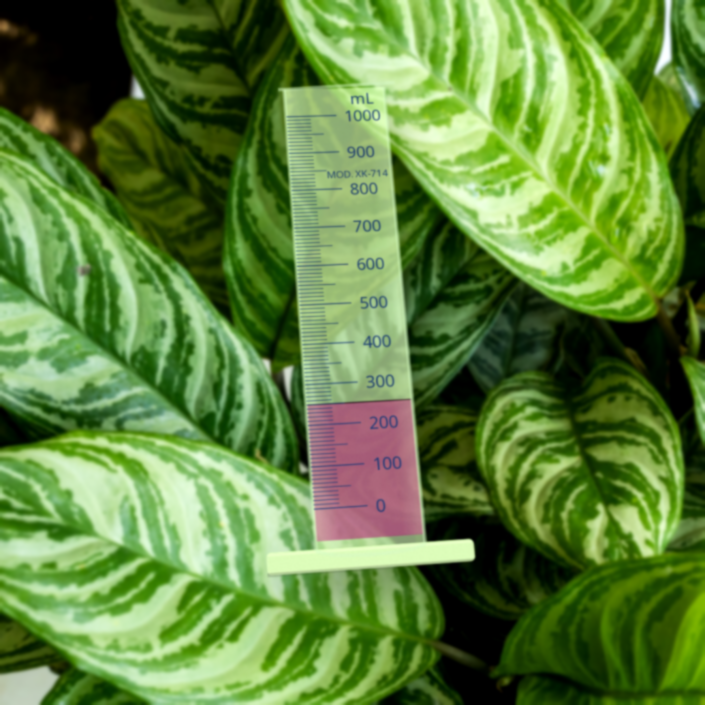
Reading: 250; mL
